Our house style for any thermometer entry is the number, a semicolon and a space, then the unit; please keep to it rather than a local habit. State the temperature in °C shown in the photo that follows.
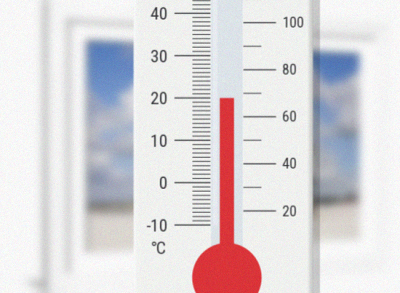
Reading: 20; °C
